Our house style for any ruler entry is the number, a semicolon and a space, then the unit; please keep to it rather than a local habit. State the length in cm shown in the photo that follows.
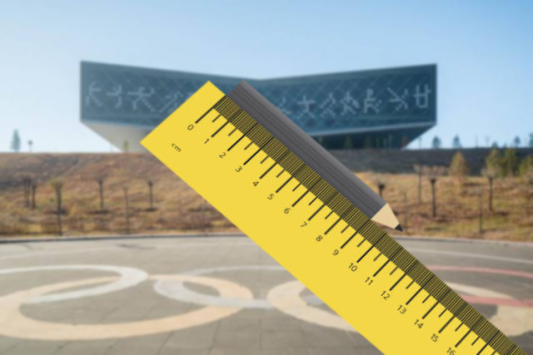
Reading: 10.5; cm
